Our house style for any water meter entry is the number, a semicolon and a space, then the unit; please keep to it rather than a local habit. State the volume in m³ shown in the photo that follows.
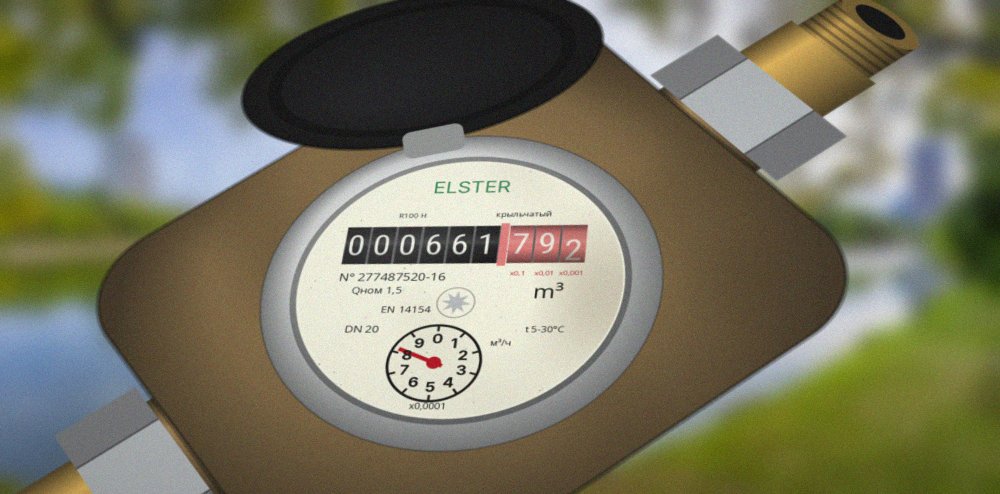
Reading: 661.7918; m³
